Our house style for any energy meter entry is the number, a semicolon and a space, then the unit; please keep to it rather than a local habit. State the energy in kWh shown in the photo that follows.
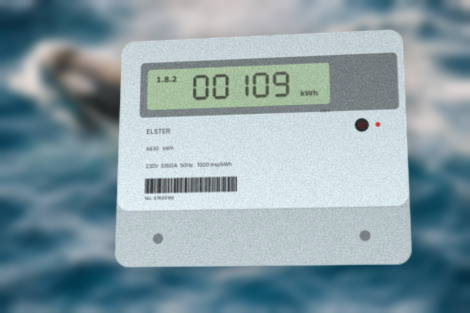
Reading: 109; kWh
